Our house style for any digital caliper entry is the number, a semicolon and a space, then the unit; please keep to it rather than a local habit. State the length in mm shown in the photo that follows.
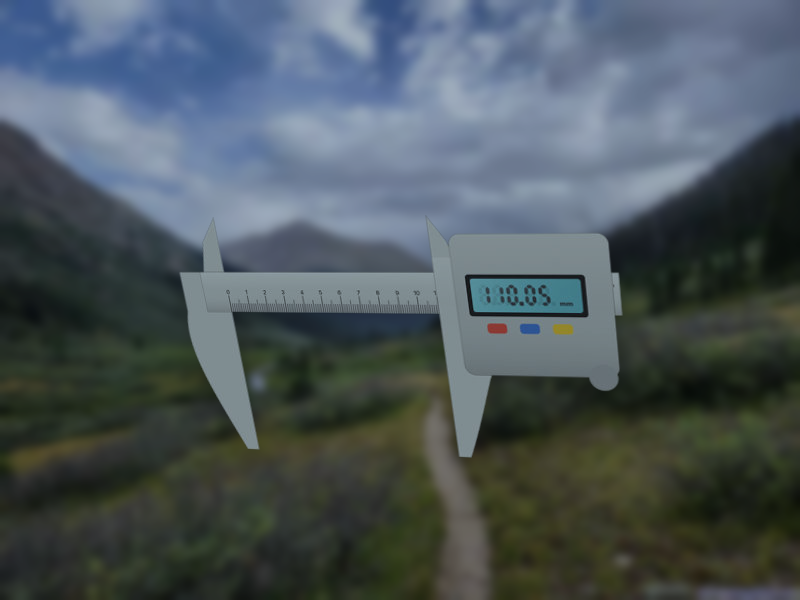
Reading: 110.05; mm
